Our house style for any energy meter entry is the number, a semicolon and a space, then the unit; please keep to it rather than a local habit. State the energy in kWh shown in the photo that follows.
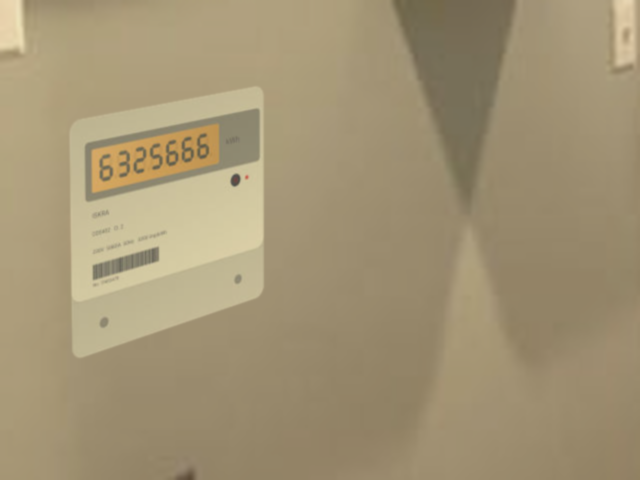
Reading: 6325666; kWh
